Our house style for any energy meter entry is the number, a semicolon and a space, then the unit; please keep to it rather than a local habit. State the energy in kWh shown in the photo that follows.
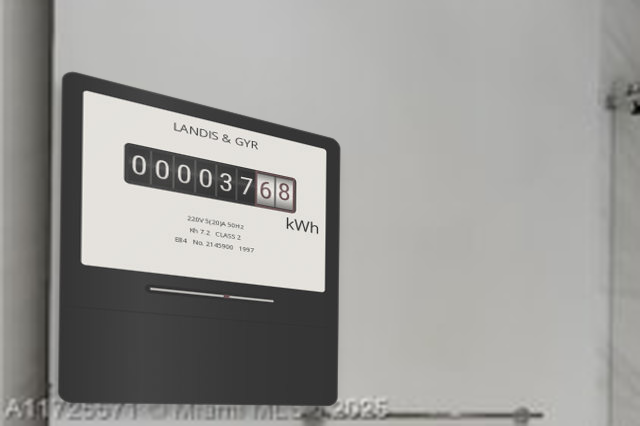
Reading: 37.68; kWh
